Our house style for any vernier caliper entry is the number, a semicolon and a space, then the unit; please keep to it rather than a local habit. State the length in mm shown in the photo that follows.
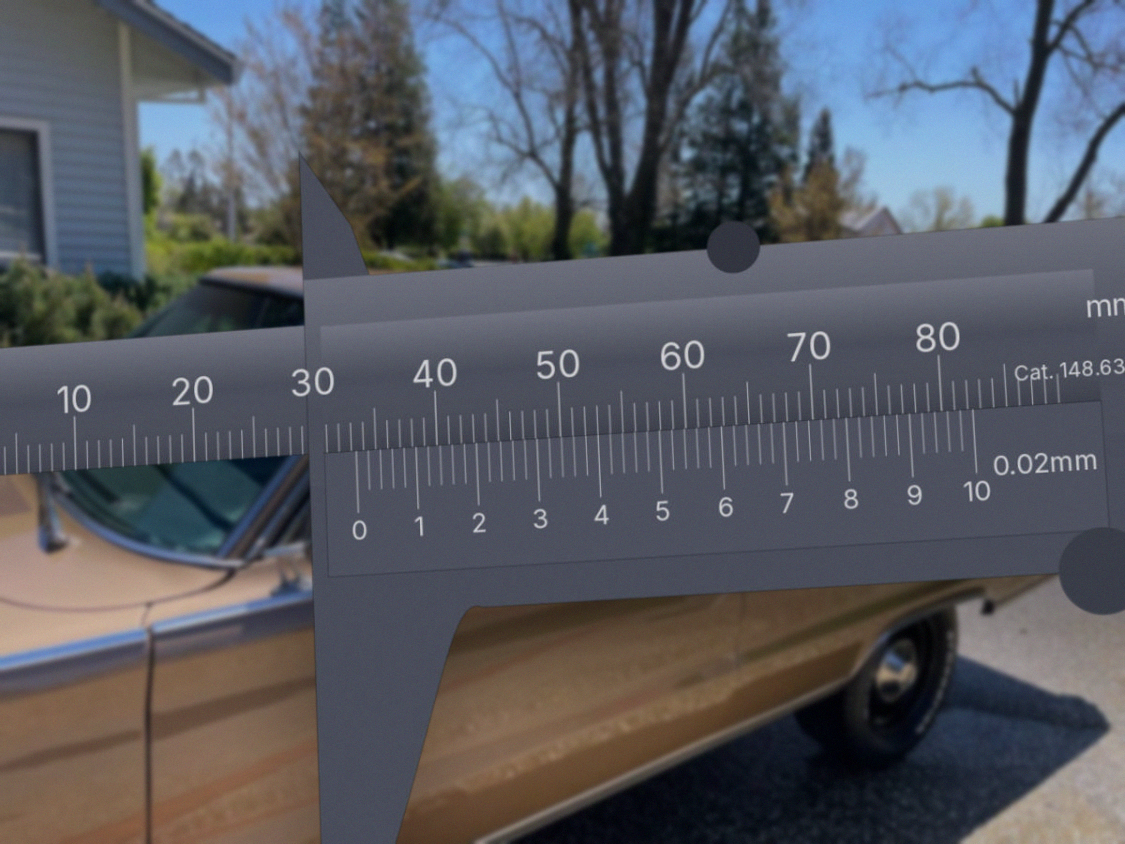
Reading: 33.4; mm
